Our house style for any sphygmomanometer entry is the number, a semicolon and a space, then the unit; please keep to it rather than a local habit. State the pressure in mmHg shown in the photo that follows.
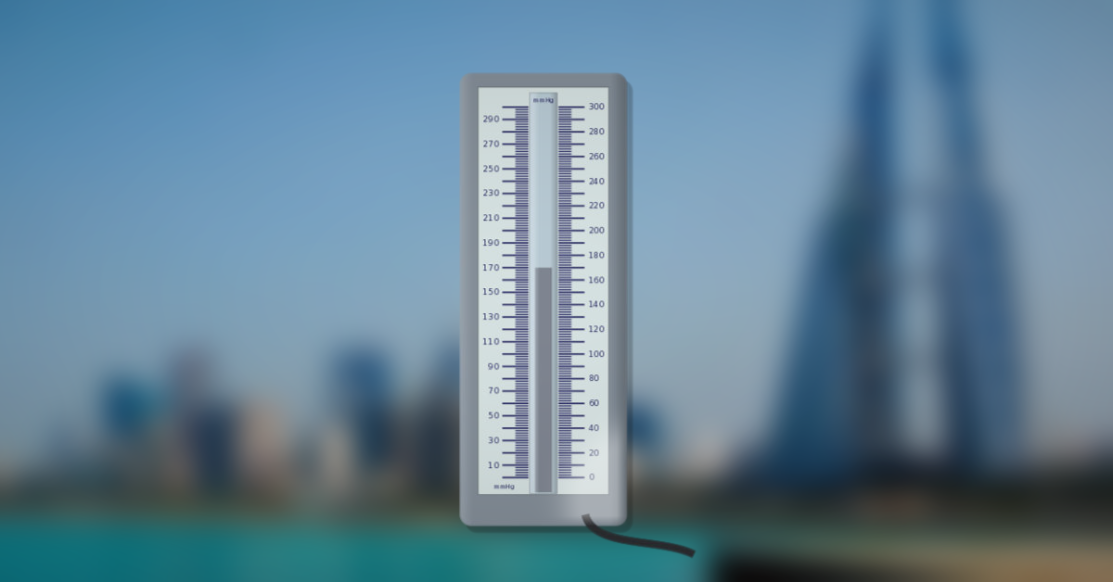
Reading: 170; mmHg
